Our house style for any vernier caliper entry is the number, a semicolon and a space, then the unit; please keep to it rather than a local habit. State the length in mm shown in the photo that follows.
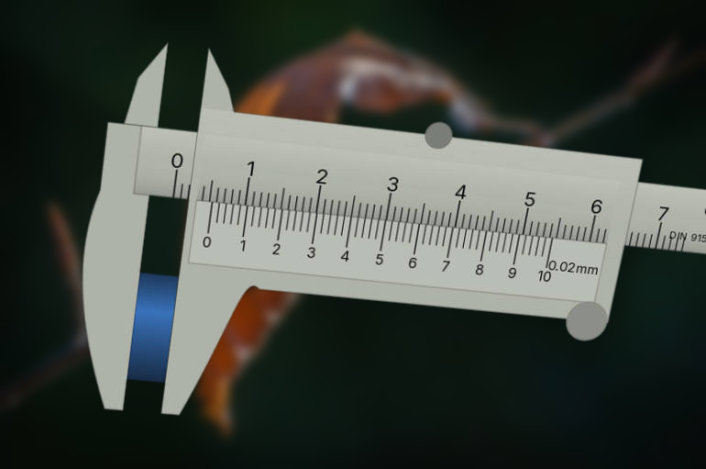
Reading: 5.4; mm
